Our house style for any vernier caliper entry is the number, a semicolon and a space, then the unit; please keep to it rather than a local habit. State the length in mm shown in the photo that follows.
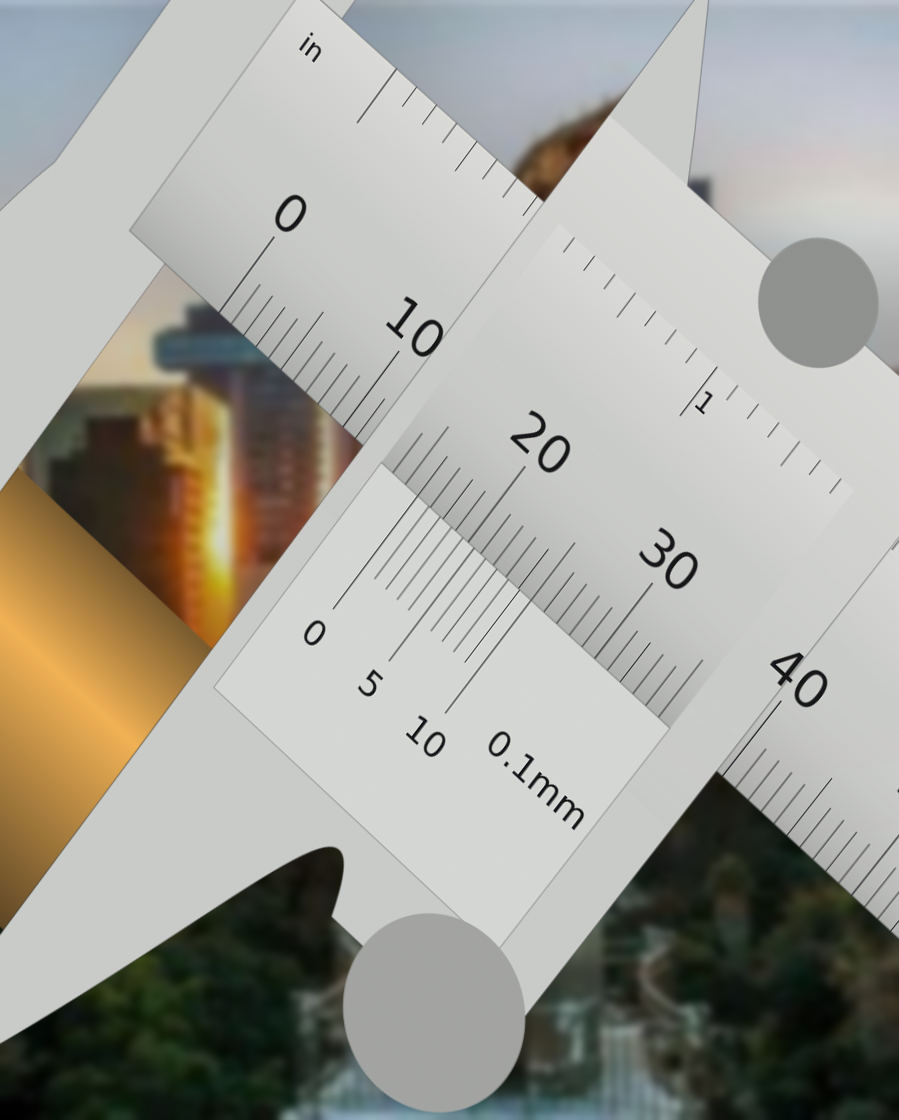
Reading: 16.0; mm
